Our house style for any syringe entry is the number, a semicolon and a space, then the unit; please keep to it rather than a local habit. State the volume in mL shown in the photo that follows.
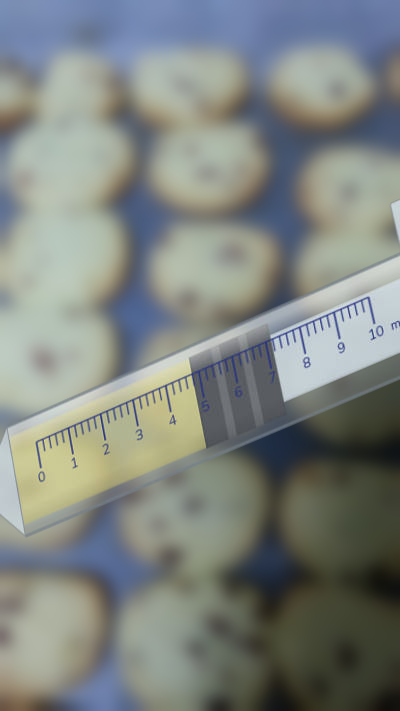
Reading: 4.8; mL
